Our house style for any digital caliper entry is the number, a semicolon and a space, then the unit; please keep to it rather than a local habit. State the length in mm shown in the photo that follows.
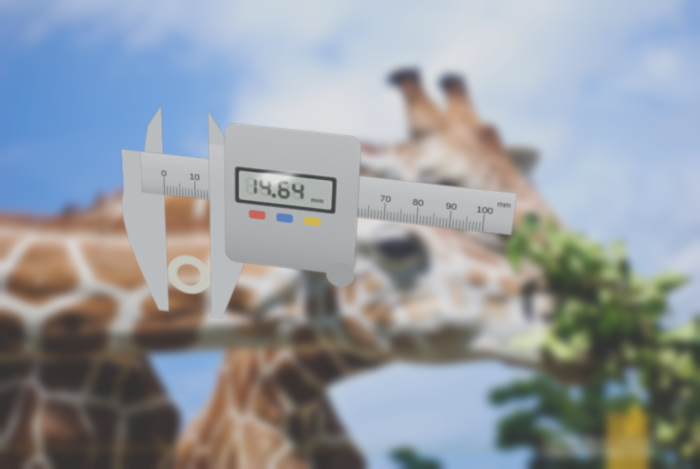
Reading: 14.64; mm
